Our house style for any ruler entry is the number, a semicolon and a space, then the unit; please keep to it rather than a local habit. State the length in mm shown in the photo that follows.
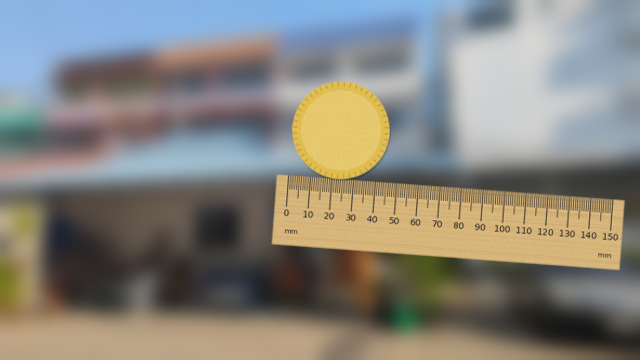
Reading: 45; mm
